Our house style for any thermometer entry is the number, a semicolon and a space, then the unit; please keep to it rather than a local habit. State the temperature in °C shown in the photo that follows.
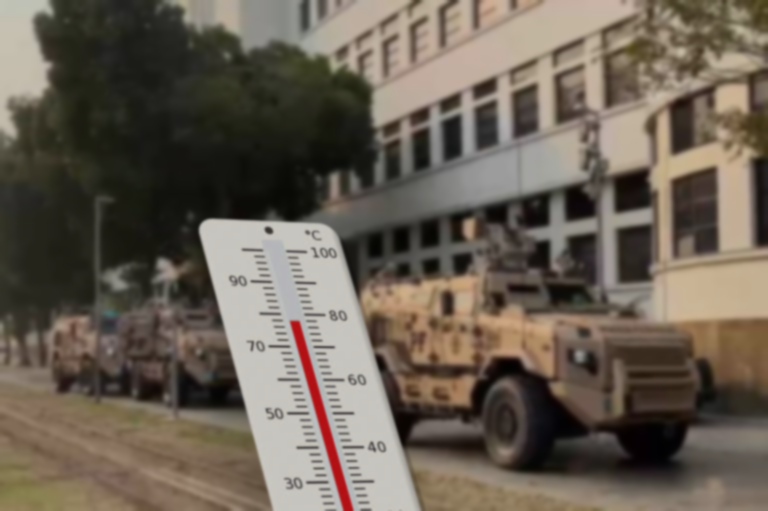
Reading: 78; °C
